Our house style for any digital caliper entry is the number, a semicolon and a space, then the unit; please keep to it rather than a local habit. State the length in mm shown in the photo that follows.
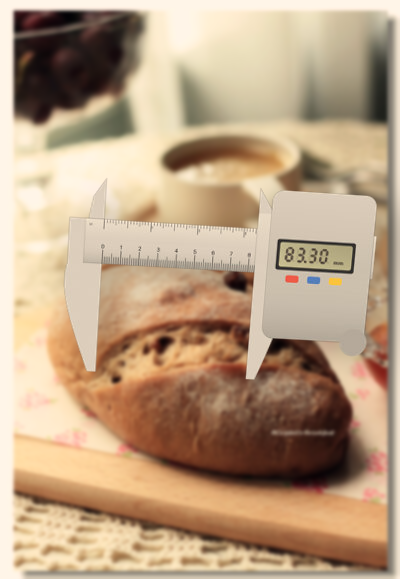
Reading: 83.30; mm
